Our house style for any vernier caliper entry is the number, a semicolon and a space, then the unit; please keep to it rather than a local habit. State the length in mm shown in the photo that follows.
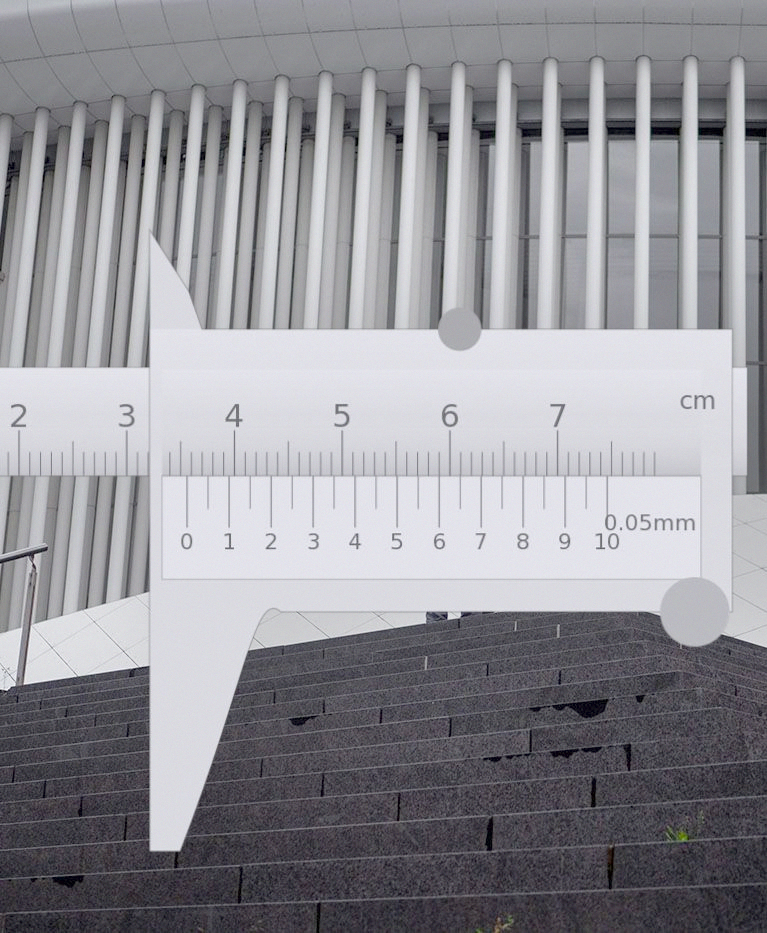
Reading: 35.6; mm
